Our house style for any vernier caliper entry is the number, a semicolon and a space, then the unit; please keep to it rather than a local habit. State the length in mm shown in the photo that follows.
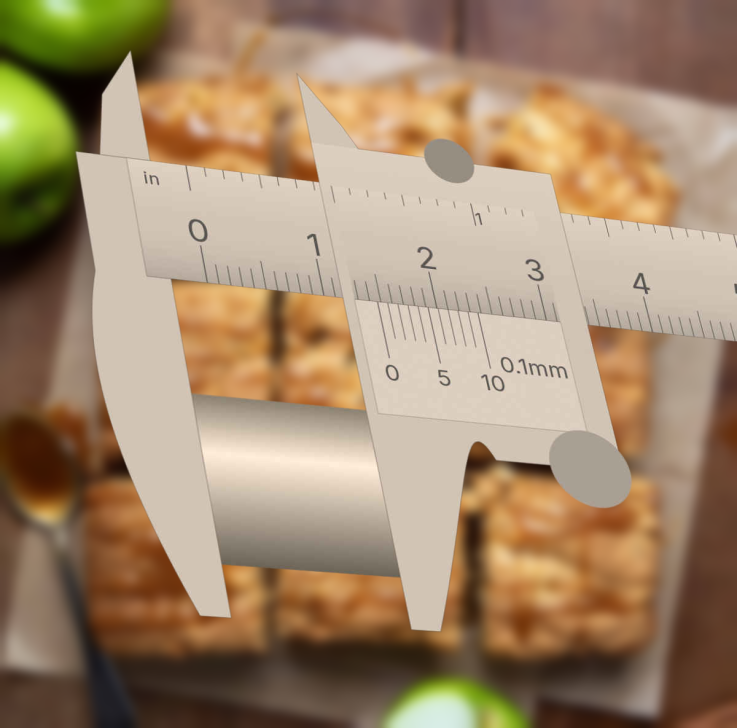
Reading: 14.7; mm
